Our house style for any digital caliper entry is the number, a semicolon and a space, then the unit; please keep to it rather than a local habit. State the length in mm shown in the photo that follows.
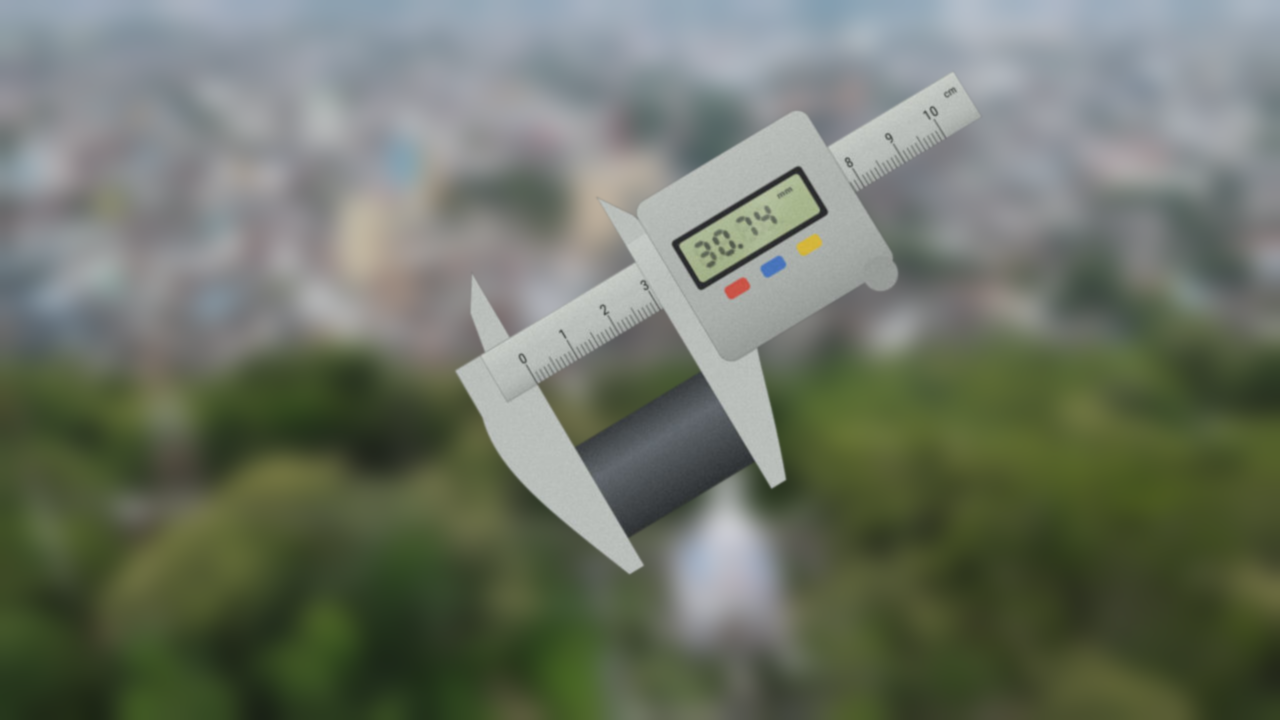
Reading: 30.74; mm
